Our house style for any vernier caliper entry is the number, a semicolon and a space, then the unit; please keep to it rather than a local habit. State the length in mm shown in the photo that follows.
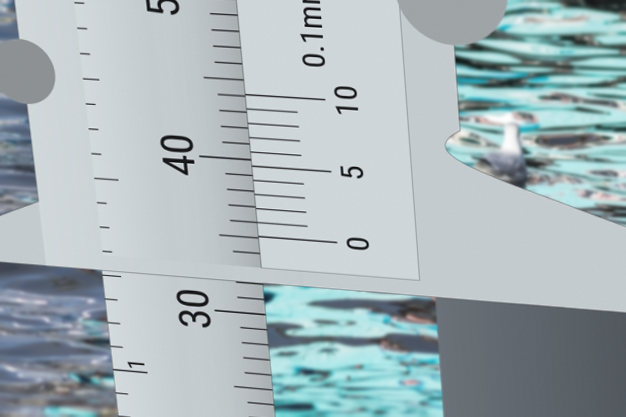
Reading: 35.1; mm
